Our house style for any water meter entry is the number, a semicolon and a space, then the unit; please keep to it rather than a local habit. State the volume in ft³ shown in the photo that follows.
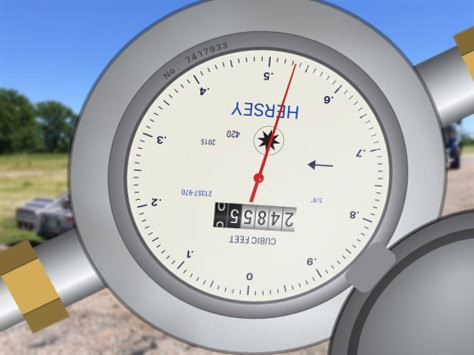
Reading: 248558.53; ft³
